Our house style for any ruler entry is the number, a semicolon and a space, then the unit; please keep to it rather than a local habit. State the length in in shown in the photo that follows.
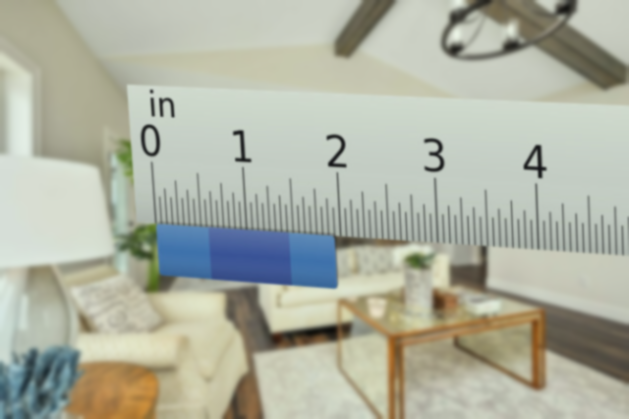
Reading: 1.9375; in
